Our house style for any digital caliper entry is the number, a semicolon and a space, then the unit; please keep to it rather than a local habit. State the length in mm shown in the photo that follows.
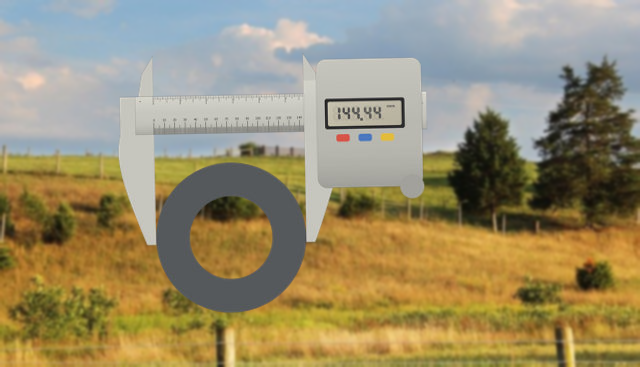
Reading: 144.44; mm
